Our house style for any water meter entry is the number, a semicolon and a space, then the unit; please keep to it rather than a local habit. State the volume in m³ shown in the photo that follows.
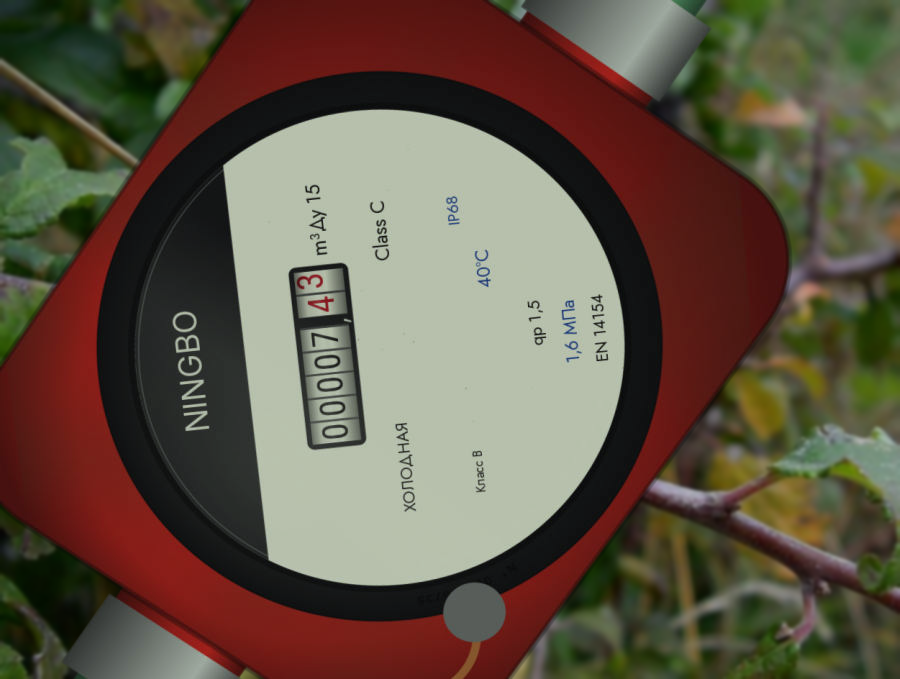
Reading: 7.43; m³
